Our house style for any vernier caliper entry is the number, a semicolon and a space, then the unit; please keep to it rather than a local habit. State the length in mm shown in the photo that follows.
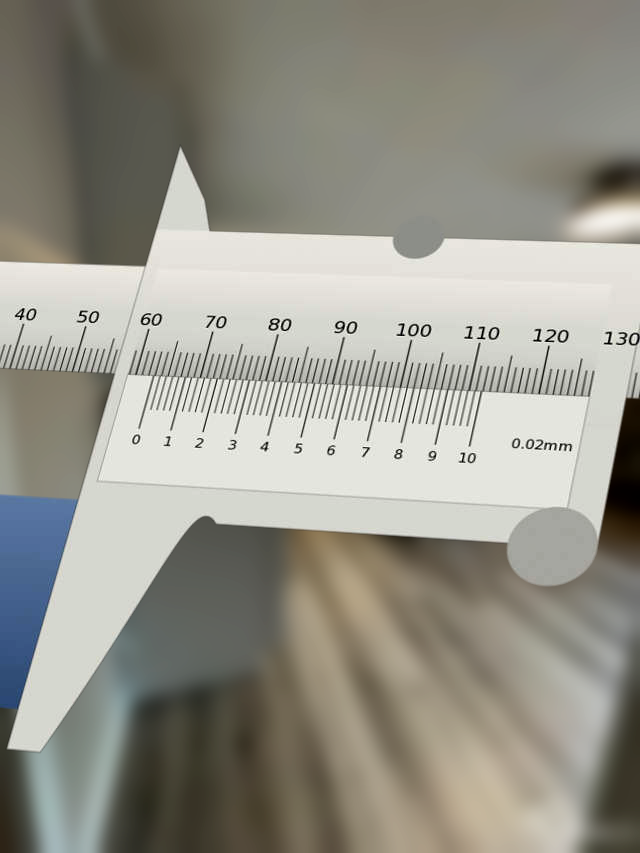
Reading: 62.8; mm
